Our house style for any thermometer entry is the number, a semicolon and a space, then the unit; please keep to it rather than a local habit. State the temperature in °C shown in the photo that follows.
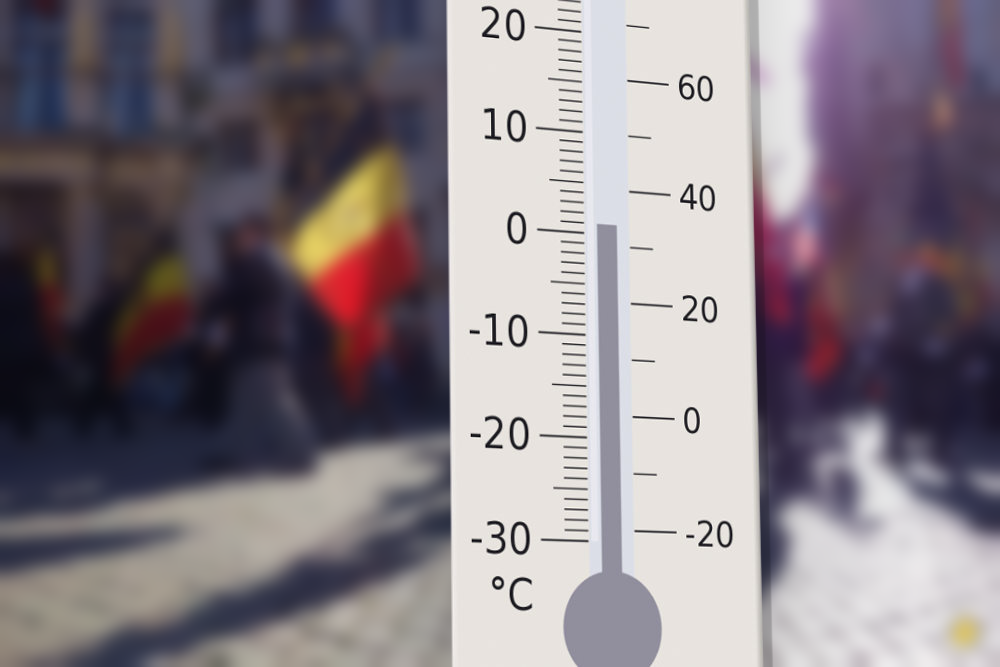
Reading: 1; °C
